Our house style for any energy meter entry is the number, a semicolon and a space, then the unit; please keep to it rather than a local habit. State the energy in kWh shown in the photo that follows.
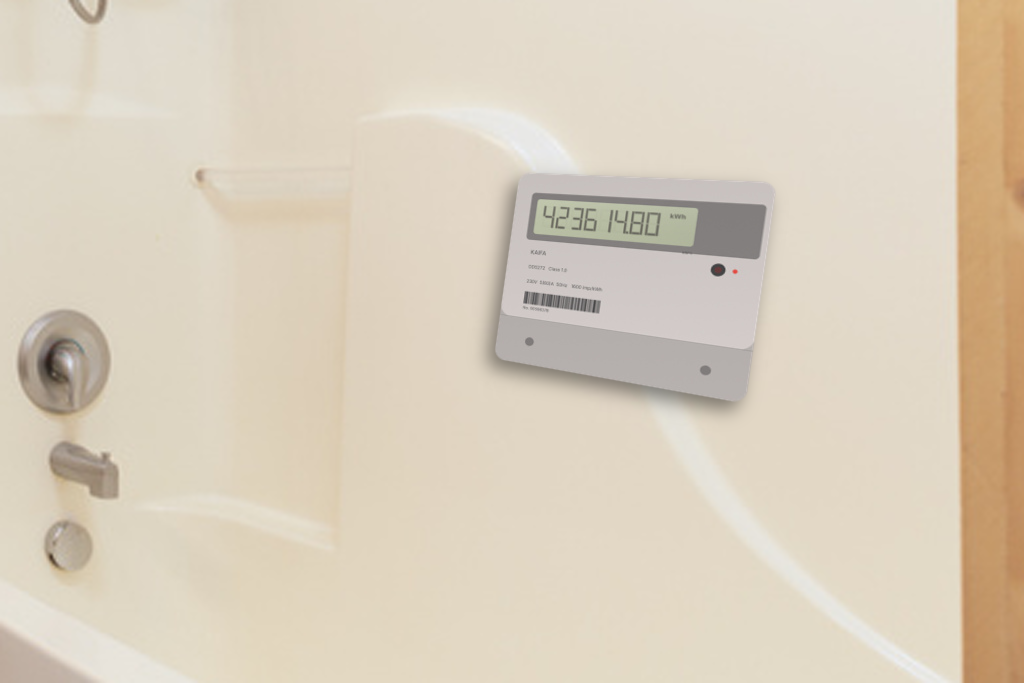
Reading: 423614.80; kWh
